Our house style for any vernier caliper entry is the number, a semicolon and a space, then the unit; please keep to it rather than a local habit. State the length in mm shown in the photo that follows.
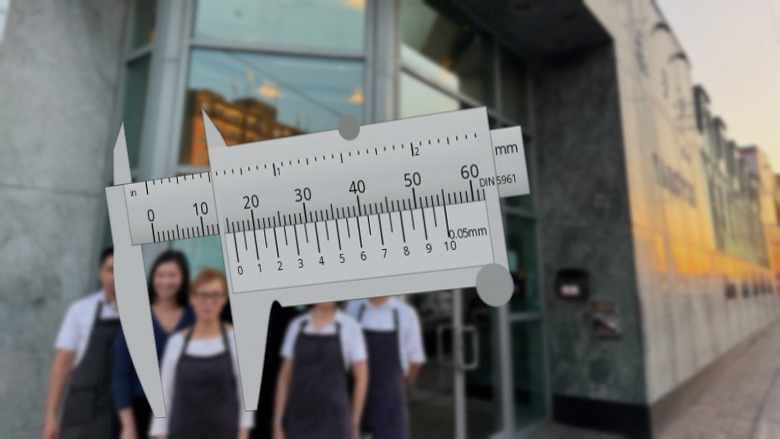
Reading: 16.0; mm
